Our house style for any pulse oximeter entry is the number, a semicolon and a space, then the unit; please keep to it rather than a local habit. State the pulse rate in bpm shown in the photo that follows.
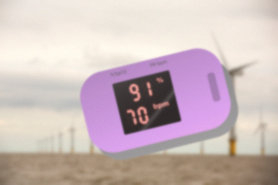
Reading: 70; bpm
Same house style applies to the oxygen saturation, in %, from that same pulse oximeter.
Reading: 91; %
